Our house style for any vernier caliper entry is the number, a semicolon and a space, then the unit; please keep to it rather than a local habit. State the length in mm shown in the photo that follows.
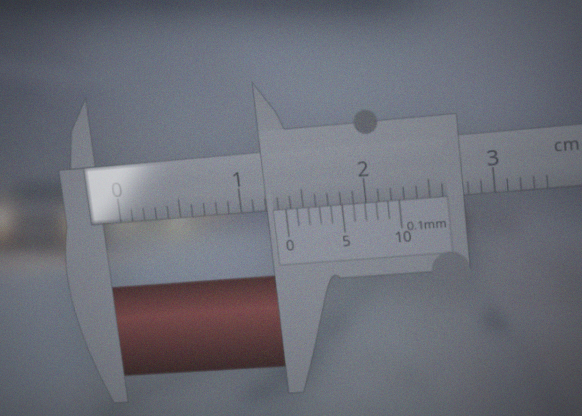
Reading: 13.6; mm
